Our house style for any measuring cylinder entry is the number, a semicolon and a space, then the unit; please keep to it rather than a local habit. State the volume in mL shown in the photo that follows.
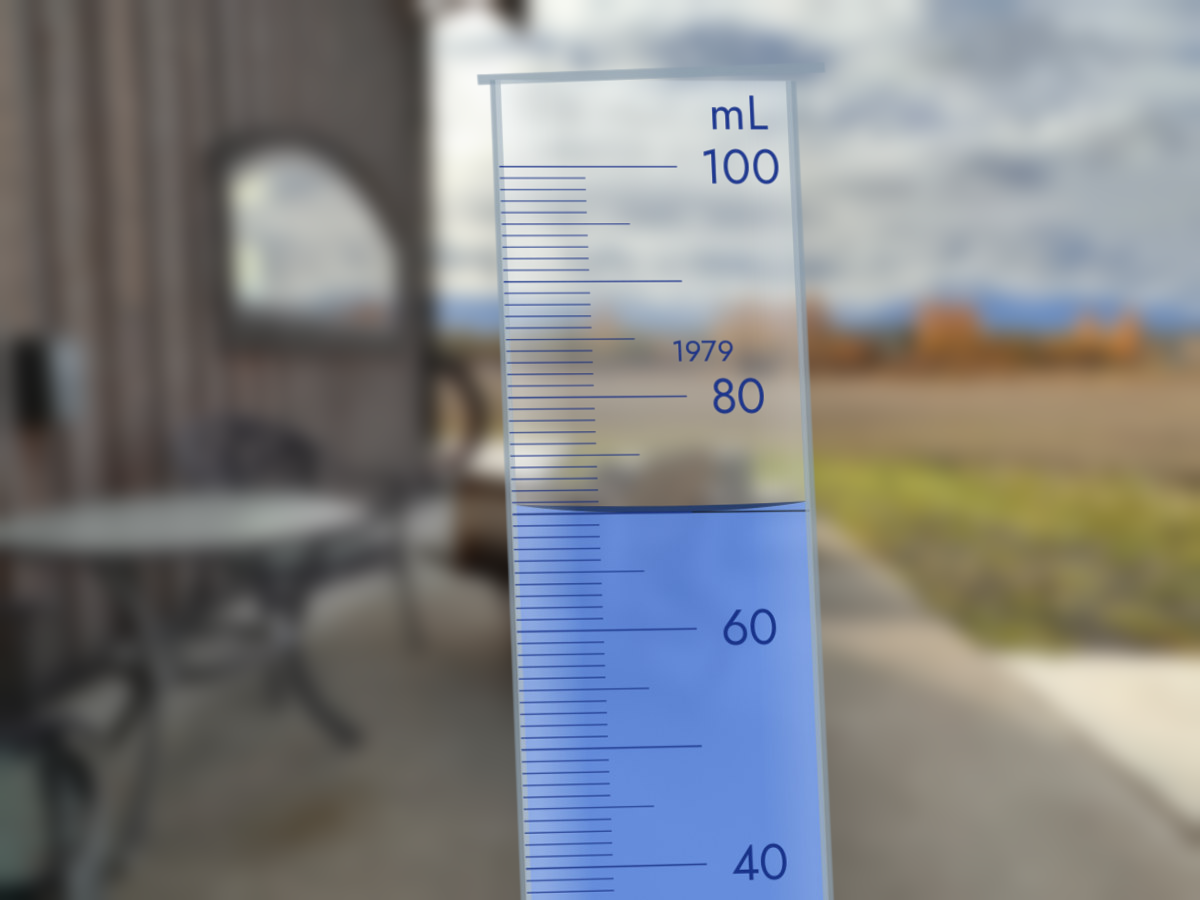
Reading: 70; mL
